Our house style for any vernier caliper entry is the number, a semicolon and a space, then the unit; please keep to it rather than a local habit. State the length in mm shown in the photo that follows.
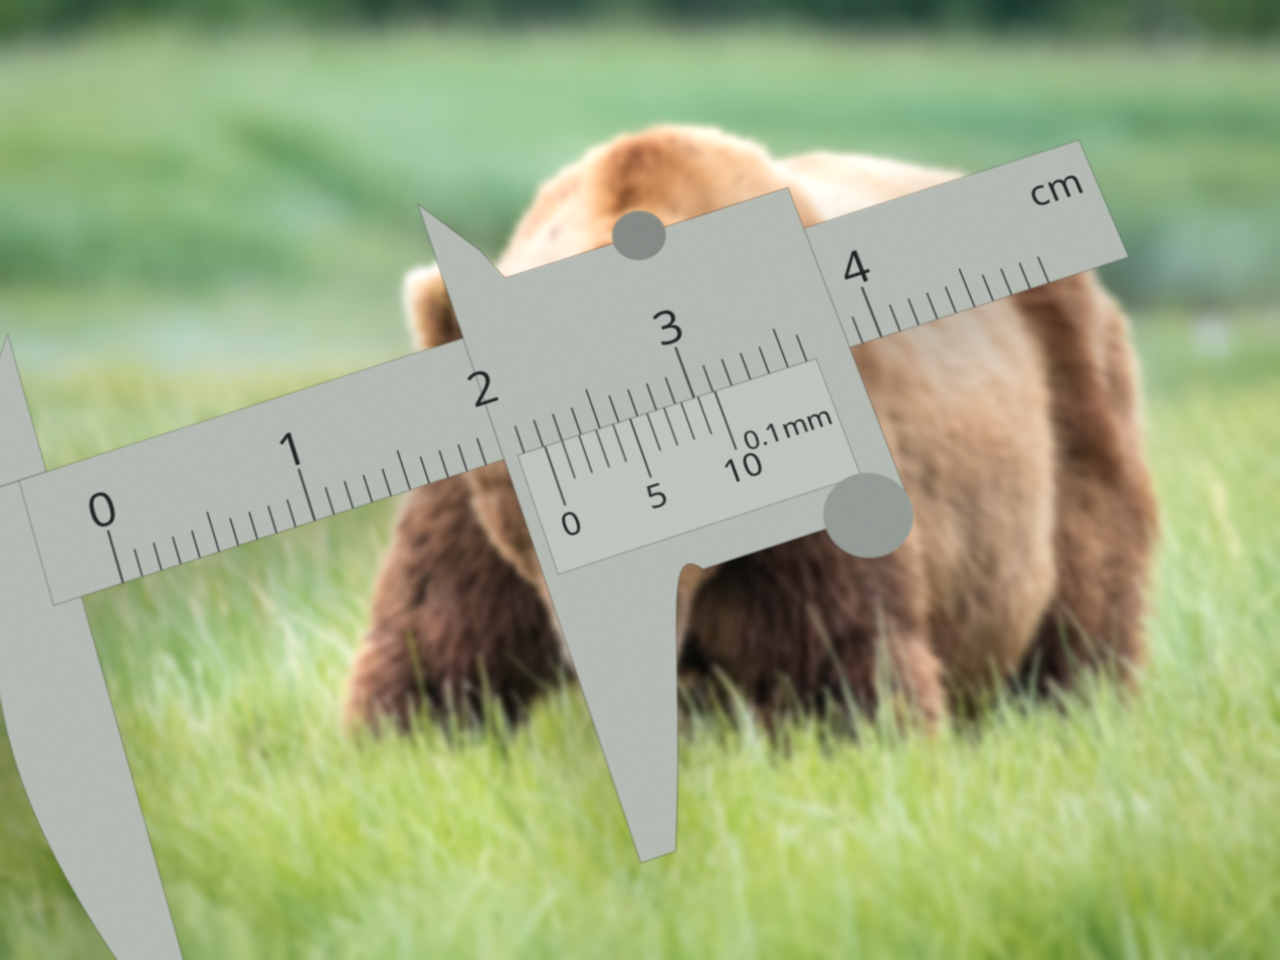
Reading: 22.1; mm
